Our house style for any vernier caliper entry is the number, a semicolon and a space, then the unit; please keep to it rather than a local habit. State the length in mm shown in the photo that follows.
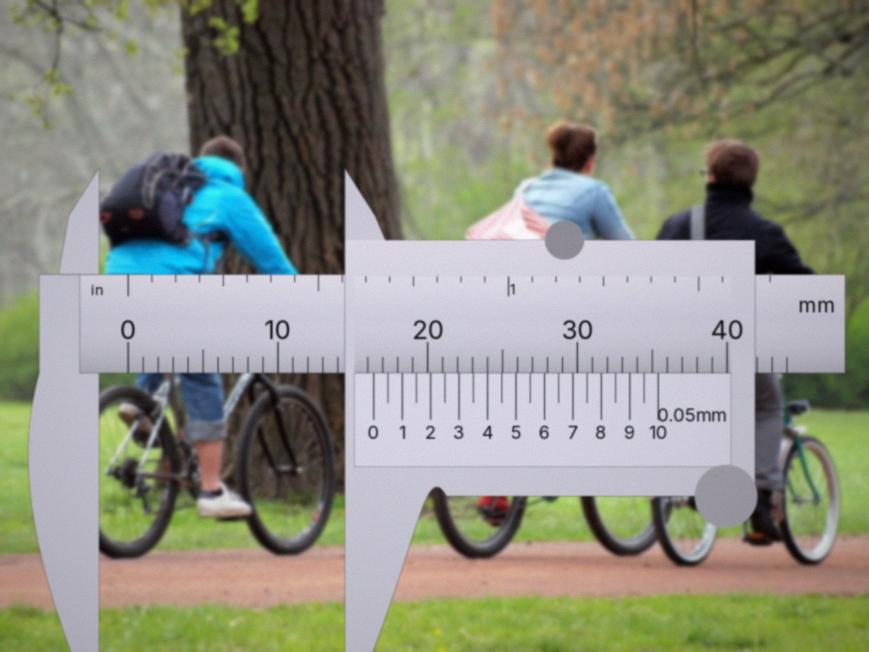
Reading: 16.4; mm
